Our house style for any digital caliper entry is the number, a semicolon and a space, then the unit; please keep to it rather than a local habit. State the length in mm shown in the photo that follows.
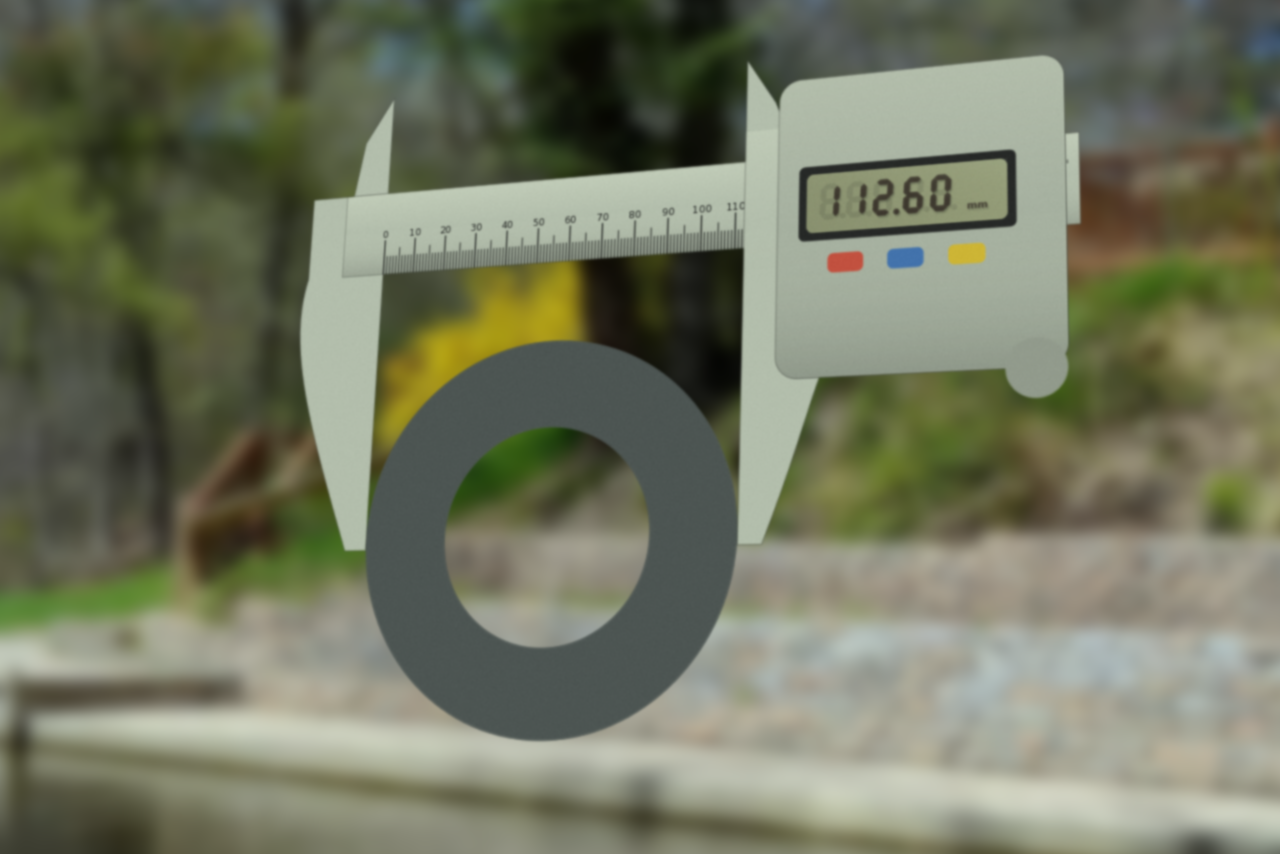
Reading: 112.60; mm
